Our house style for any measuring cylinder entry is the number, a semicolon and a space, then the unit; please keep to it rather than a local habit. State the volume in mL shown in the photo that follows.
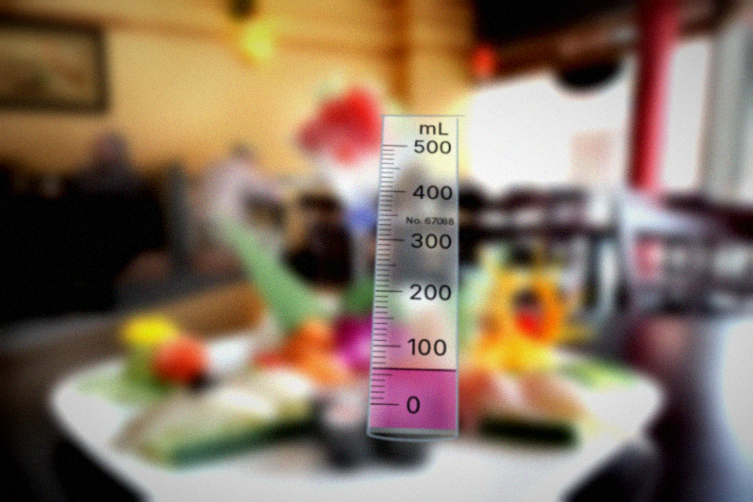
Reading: 60; mL
